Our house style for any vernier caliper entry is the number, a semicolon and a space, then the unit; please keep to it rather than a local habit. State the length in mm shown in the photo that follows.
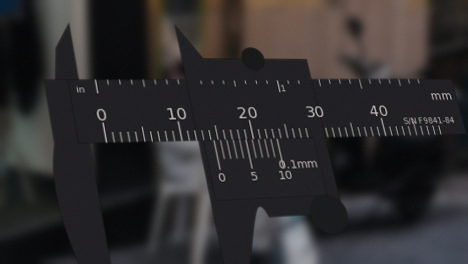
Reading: 14.4; mm
